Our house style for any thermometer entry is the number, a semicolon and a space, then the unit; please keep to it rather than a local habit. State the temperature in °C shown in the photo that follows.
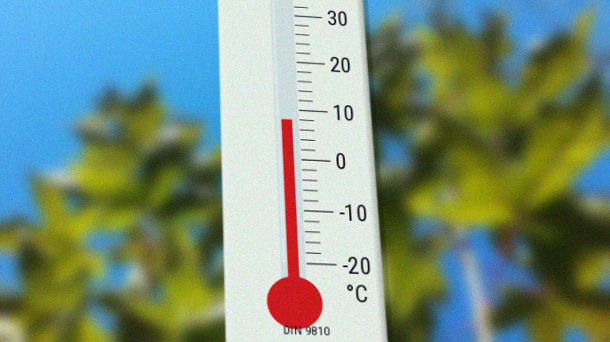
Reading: 8; °C
